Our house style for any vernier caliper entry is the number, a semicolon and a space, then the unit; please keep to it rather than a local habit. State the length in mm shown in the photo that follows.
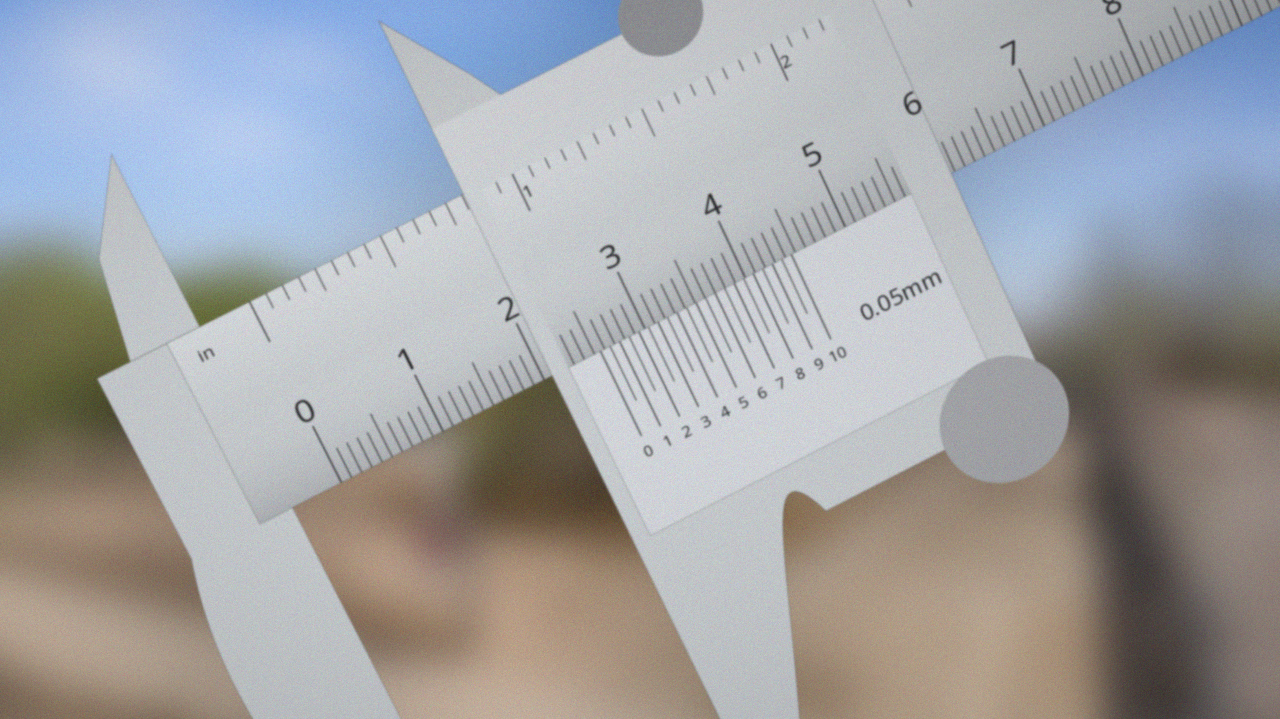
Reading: 25.6; mm
